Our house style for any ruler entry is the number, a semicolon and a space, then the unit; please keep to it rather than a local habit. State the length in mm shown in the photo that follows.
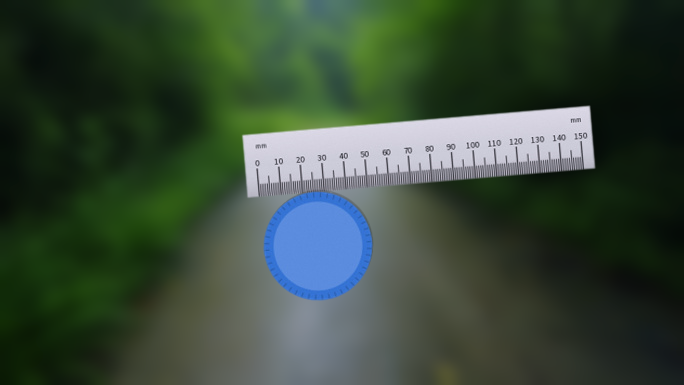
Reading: 50; mm
